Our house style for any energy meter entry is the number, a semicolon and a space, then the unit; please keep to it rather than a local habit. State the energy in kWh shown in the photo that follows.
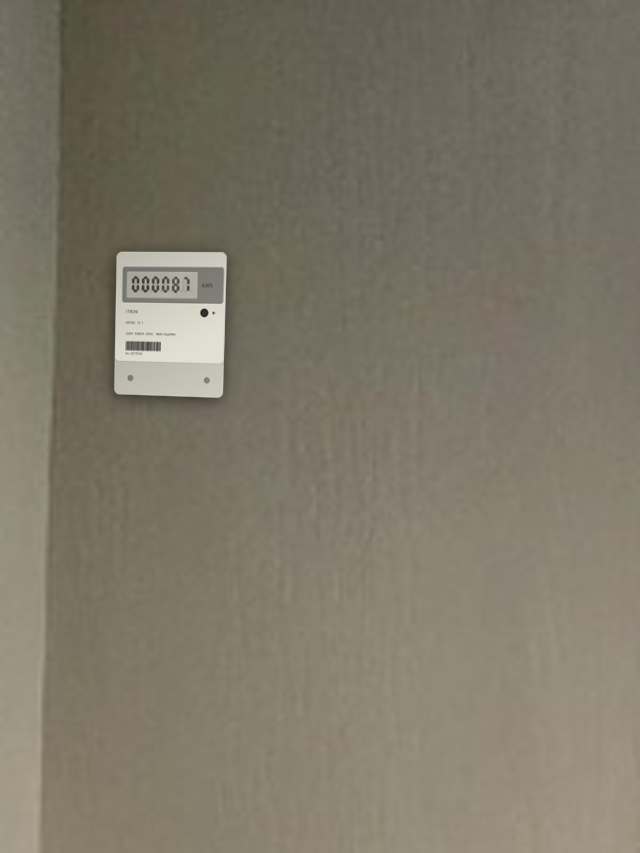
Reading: 87; kWh
